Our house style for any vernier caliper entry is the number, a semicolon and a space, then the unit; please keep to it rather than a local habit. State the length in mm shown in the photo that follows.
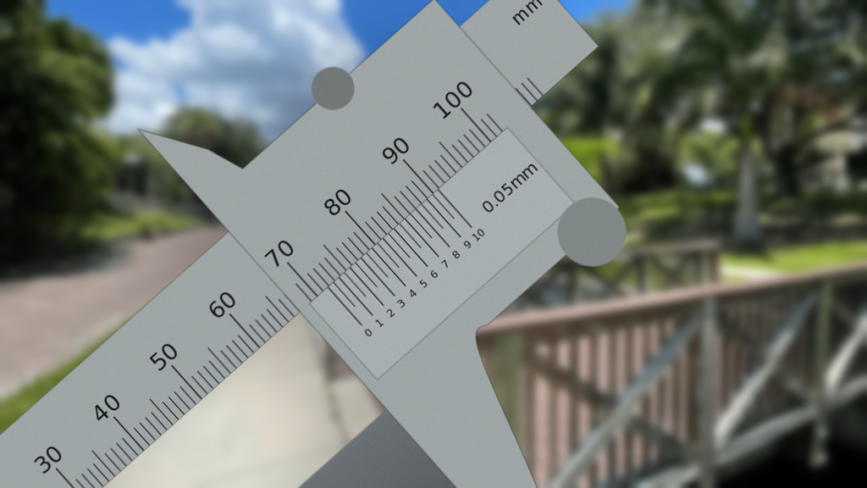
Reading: 71.8; mm
